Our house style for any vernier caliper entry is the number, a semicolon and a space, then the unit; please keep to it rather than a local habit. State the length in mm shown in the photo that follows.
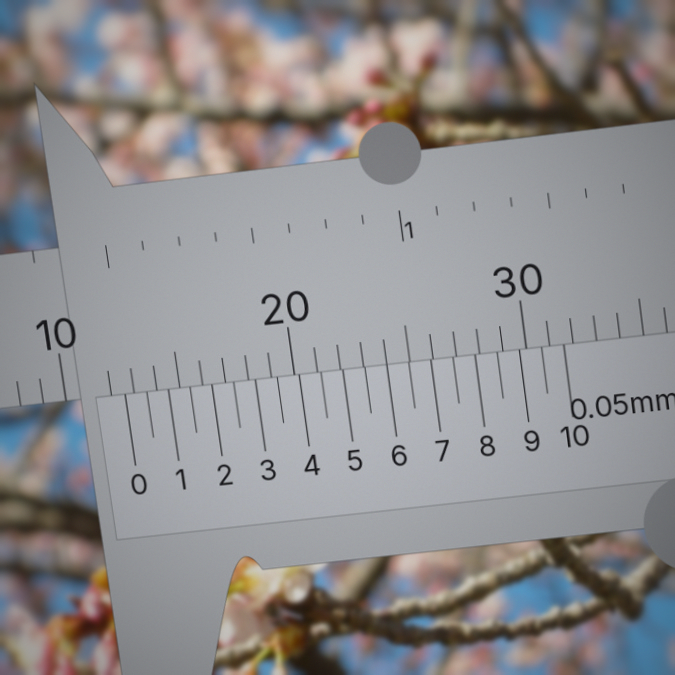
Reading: 12.6; mm
